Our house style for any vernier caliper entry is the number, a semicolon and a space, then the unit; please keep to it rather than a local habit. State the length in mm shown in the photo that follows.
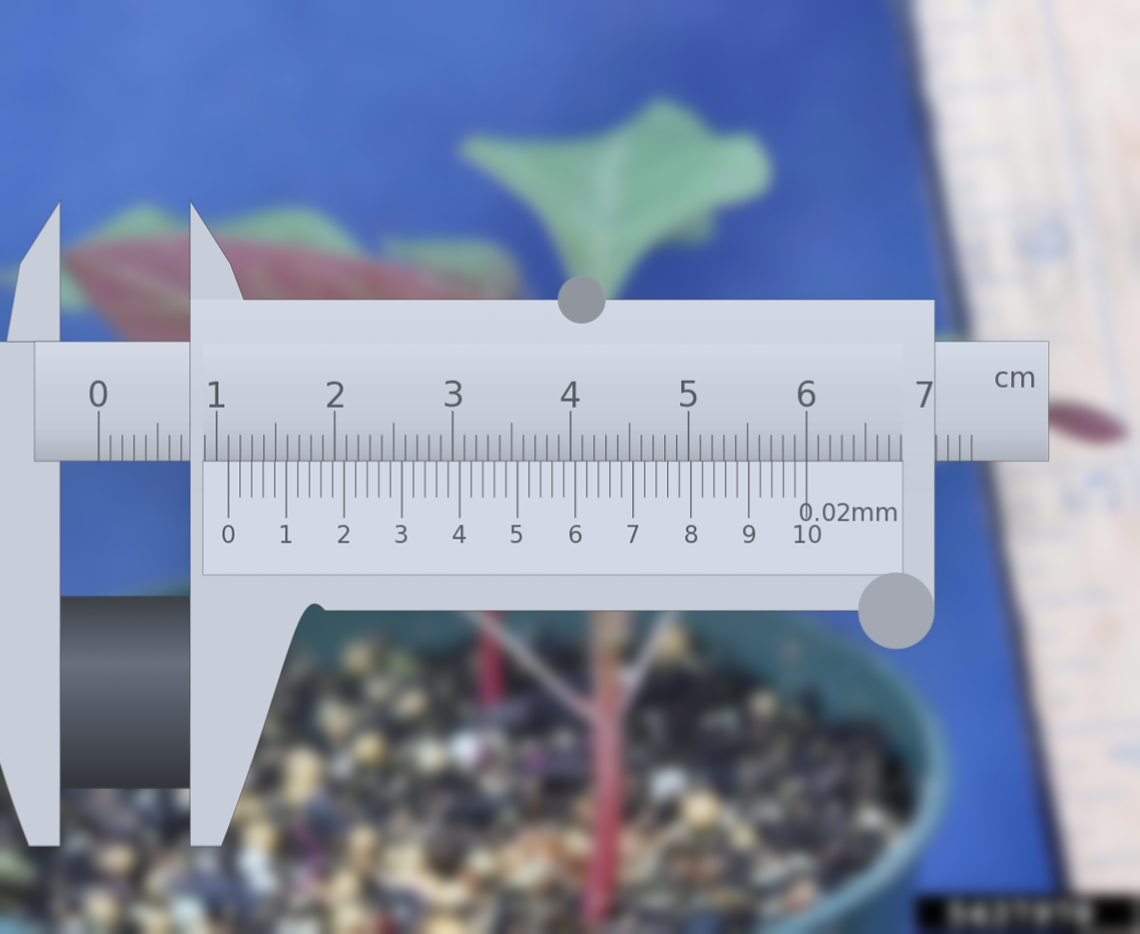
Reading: 11.0; mm
